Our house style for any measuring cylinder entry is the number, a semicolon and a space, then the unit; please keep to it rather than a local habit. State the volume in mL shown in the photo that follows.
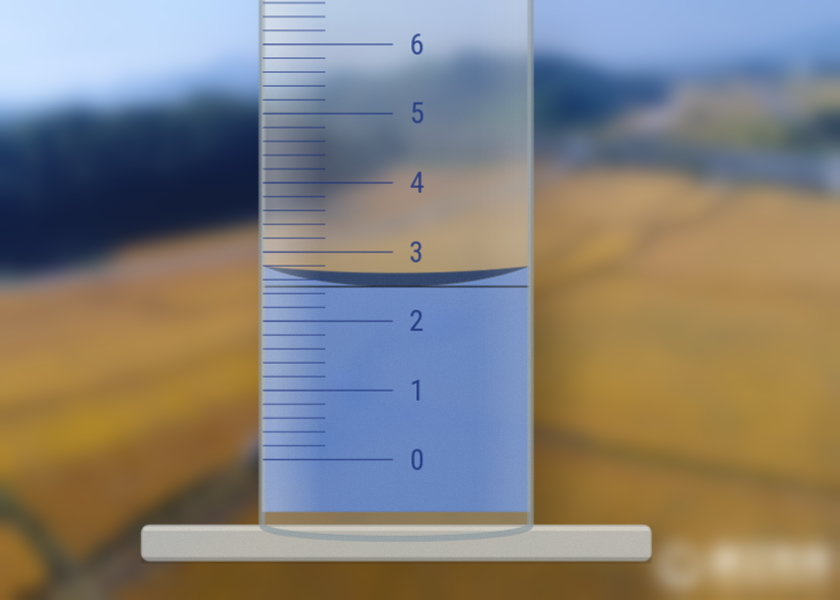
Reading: 2.5; mL
